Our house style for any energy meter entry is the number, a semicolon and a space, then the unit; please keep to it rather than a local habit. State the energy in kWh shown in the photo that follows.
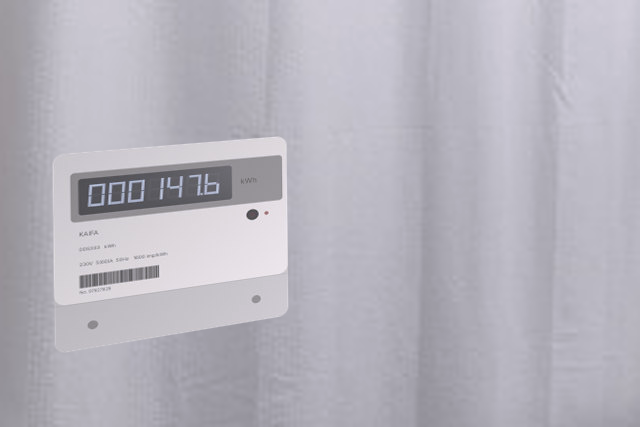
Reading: 147.6; kWh
